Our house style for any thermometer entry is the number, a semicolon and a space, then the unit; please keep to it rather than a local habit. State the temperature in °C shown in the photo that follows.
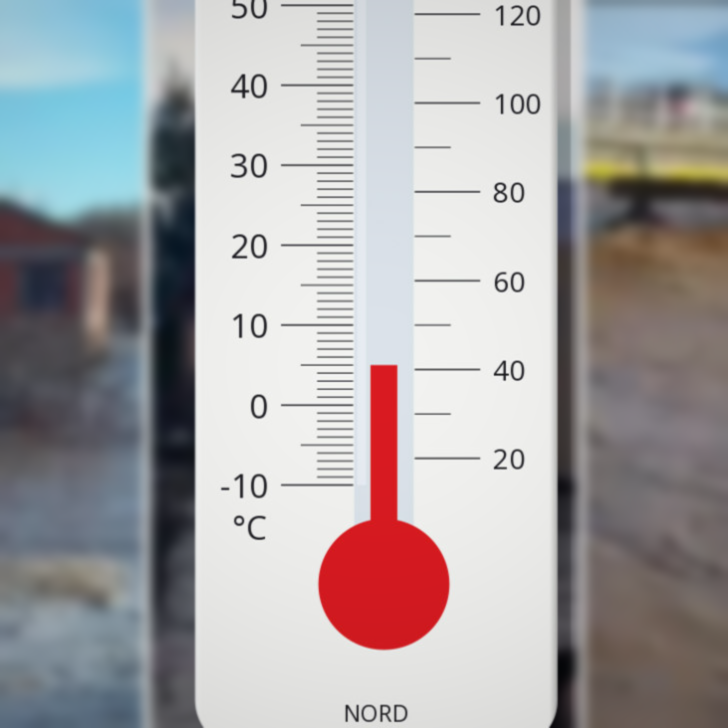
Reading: 5; °C
